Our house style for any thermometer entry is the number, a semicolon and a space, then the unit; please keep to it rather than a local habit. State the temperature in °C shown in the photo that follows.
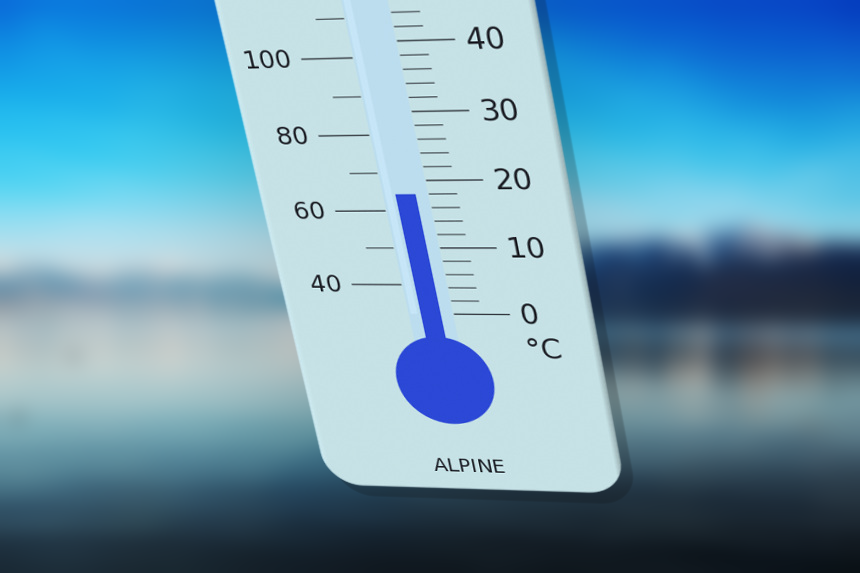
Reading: 18; °C
